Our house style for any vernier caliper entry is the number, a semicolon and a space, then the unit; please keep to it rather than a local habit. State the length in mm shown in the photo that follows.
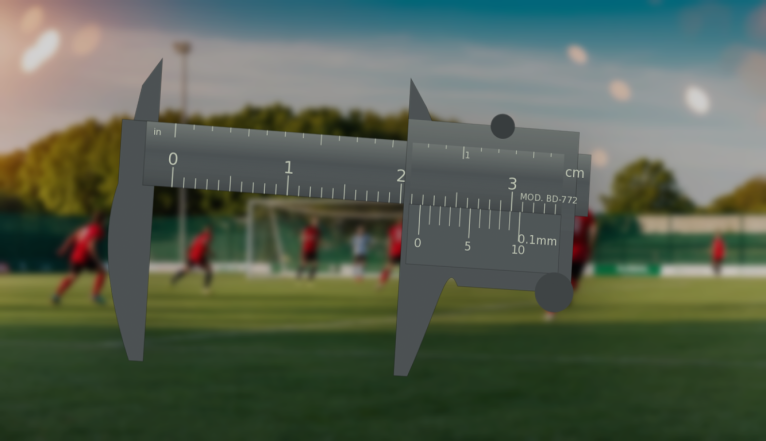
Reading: 21.8; mm
